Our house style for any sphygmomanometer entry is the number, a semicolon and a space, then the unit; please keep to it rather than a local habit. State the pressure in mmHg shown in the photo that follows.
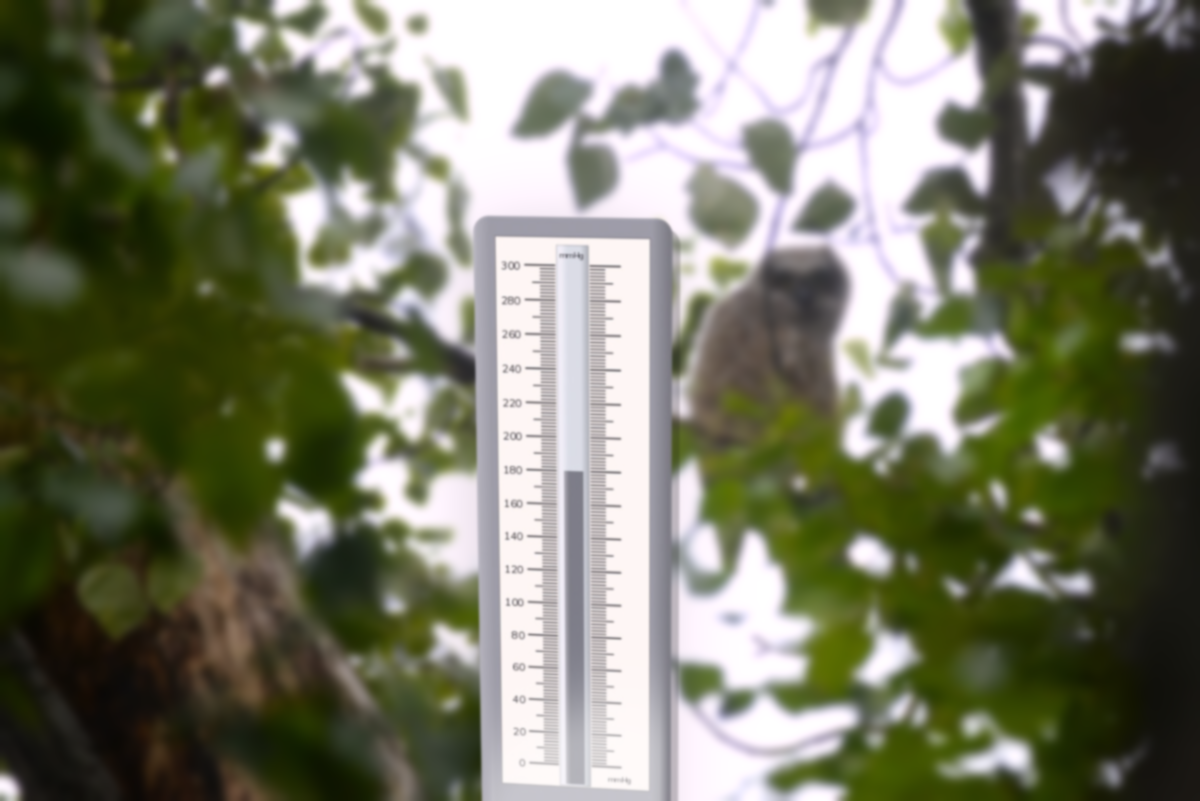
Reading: 180; mmHg
